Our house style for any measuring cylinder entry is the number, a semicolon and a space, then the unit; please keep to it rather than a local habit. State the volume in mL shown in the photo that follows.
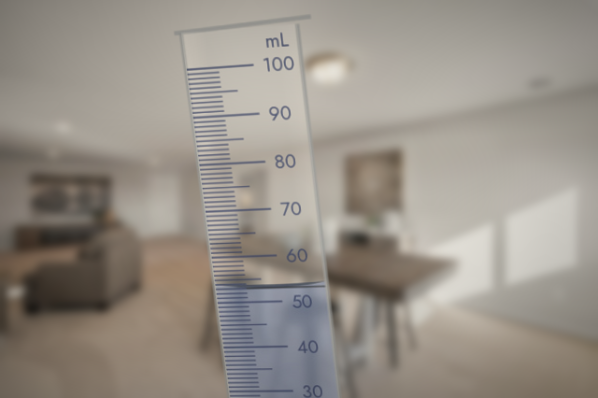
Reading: 53; mL
